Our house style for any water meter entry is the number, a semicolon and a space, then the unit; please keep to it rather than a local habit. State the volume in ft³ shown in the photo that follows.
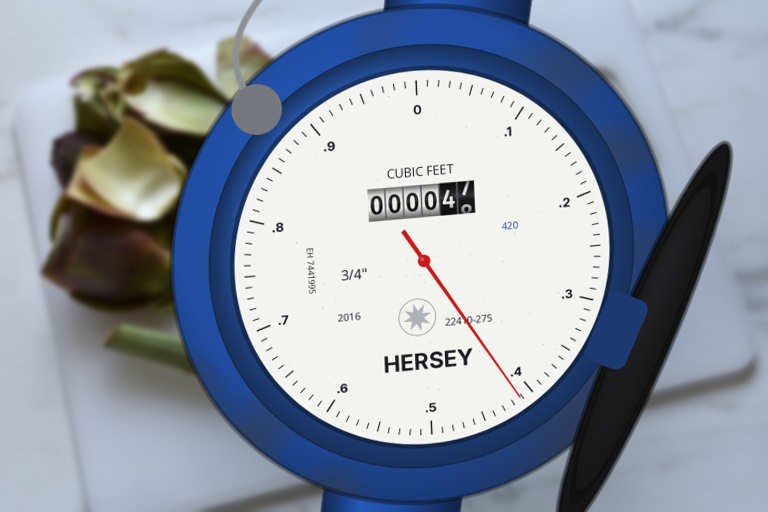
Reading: 47.41; ft³
